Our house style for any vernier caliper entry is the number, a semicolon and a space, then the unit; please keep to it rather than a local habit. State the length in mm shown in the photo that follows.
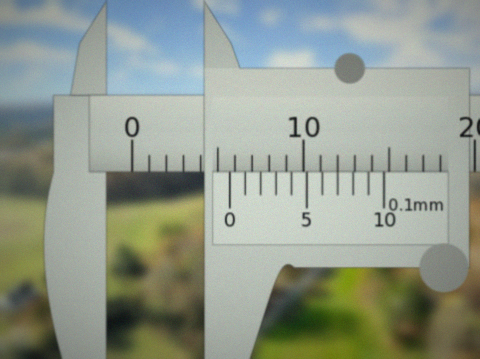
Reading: 5.7; mm
